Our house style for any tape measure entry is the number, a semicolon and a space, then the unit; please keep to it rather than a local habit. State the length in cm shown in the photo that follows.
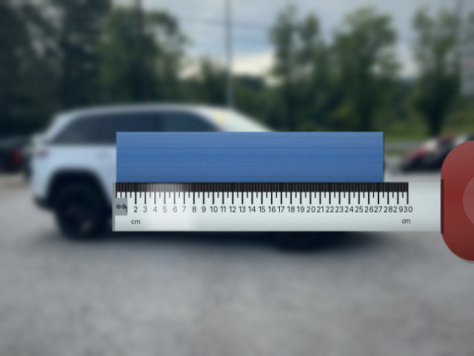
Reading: 27.5; cm
